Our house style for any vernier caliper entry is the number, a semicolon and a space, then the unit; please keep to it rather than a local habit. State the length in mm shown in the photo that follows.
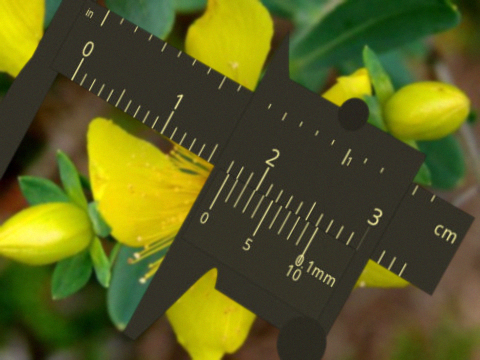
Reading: 17.2; mm
